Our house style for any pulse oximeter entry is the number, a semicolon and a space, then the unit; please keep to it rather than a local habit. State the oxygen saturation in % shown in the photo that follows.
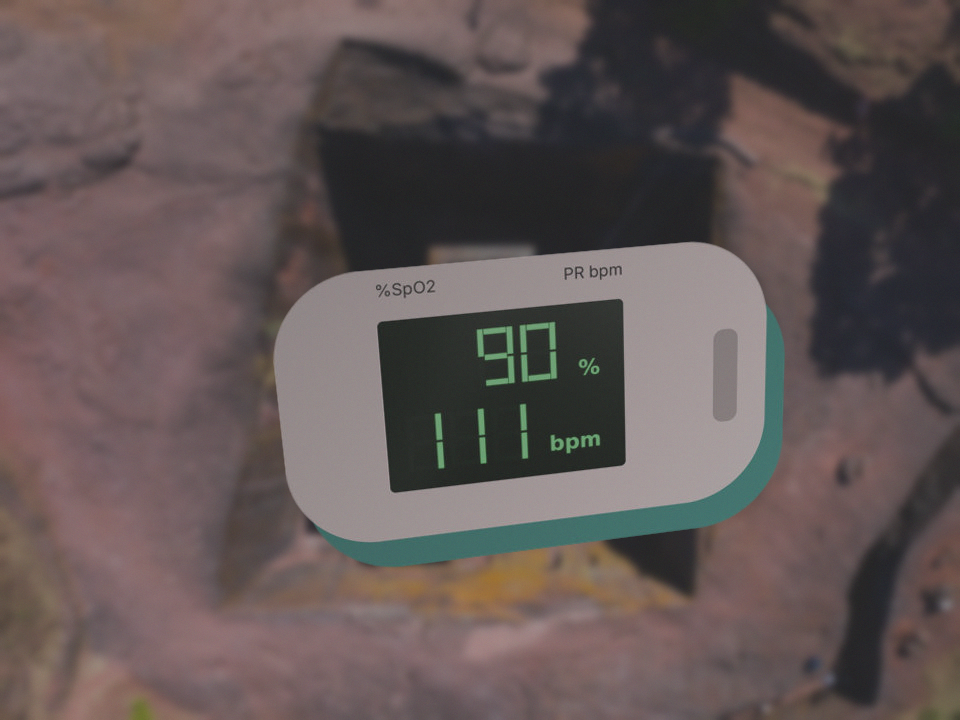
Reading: 90; %
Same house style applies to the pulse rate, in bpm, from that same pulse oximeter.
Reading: 111; bpm
